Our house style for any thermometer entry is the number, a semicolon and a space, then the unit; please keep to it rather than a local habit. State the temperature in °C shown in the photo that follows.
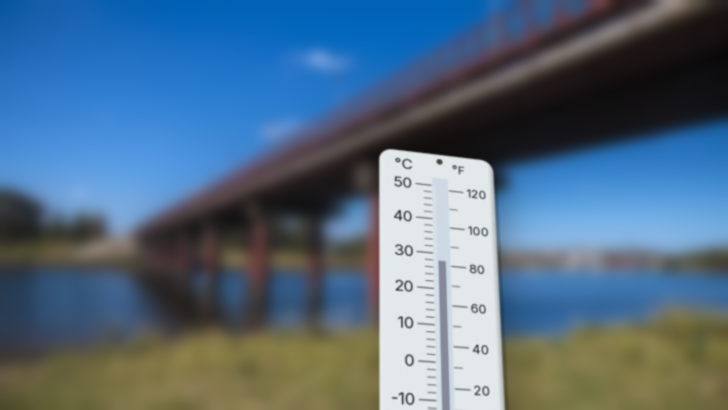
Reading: 28; °C
